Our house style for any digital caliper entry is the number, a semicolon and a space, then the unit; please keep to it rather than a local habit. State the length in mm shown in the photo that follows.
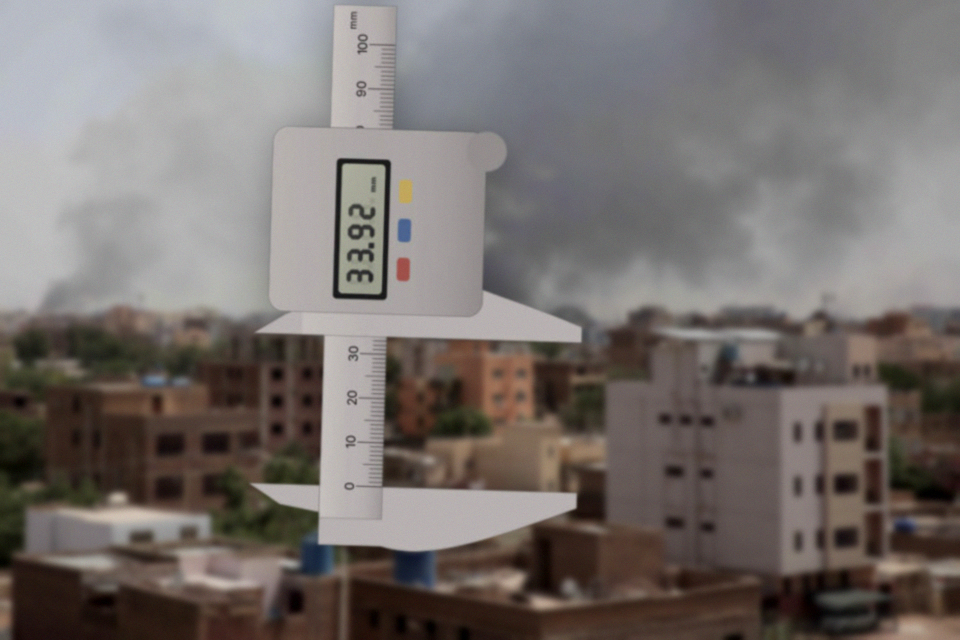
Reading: 33.92; mm
